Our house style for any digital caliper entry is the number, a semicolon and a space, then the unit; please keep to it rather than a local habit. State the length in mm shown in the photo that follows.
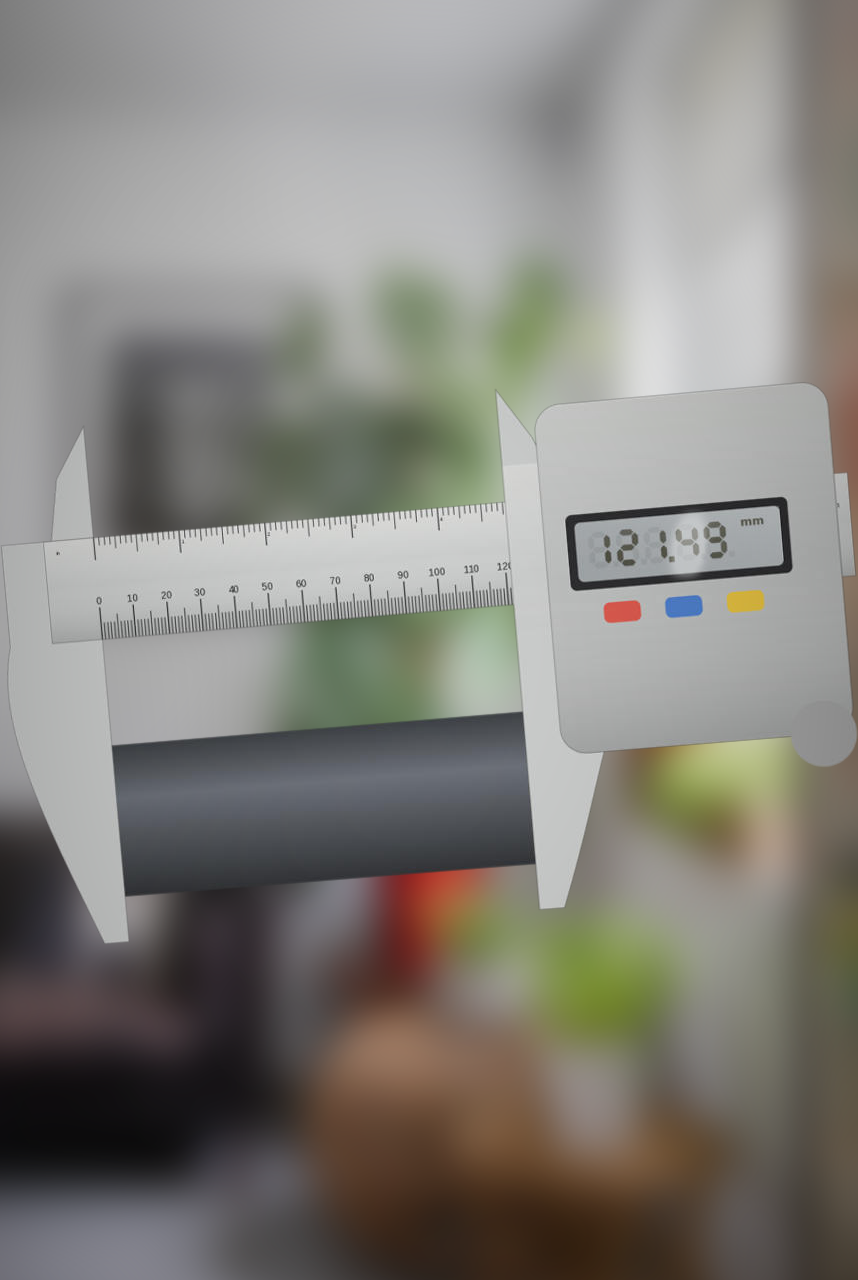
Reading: 121.49; mm
